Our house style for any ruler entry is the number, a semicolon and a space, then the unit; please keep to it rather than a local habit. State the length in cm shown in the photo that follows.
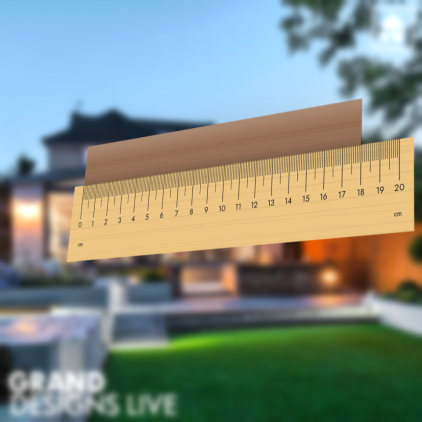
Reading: 18; cm
